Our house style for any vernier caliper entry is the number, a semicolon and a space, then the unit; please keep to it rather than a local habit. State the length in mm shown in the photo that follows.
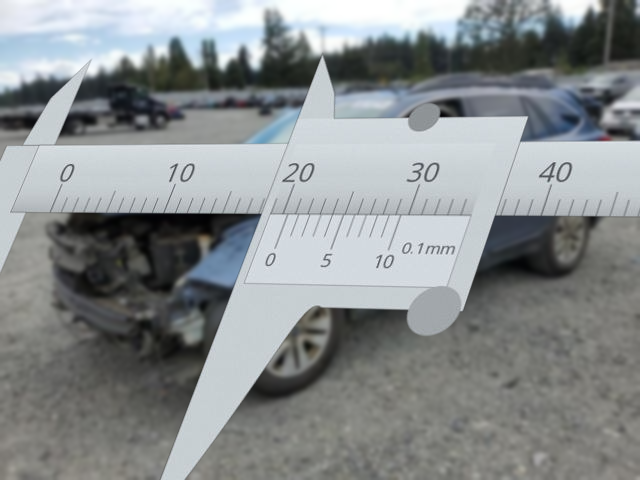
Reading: 20.4; mm
